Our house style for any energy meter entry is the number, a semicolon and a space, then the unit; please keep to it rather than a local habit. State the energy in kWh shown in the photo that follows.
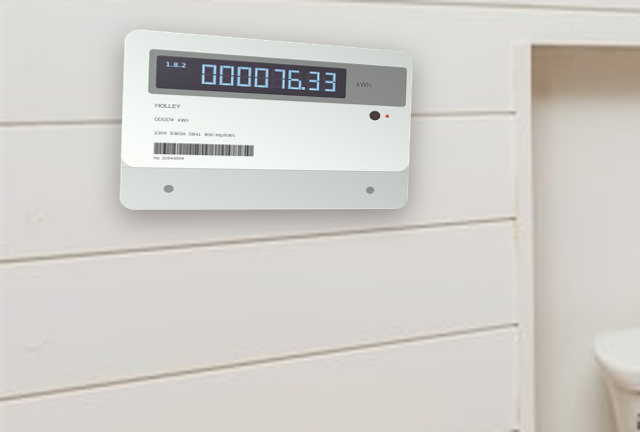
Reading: 76.33; kWh
